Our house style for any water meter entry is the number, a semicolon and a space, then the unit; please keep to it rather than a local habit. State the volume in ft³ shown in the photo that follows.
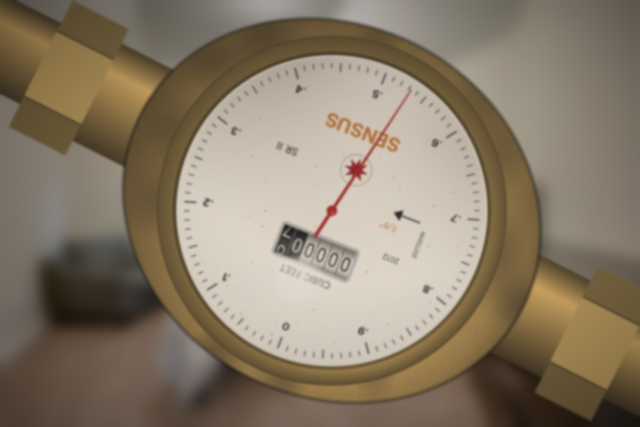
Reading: 6.53; ft³
